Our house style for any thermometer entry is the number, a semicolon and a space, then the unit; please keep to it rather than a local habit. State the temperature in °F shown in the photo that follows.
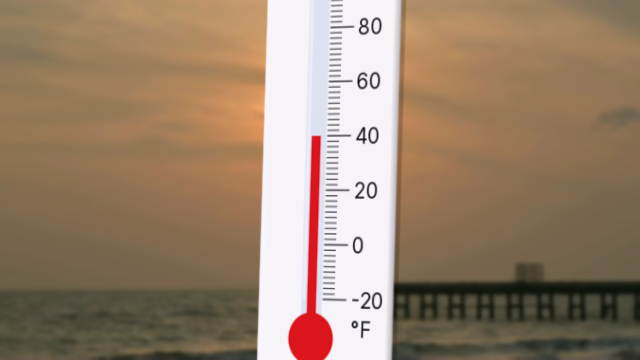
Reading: 40; °F
